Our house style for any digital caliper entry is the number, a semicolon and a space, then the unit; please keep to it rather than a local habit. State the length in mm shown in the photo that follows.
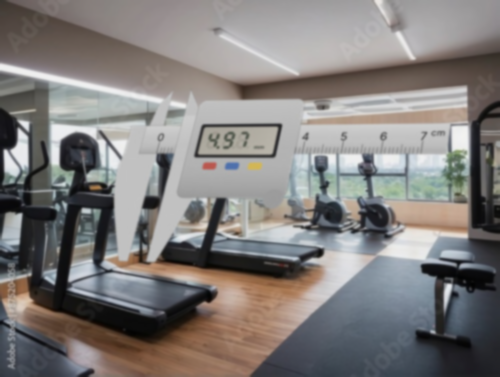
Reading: 4.97; mm
